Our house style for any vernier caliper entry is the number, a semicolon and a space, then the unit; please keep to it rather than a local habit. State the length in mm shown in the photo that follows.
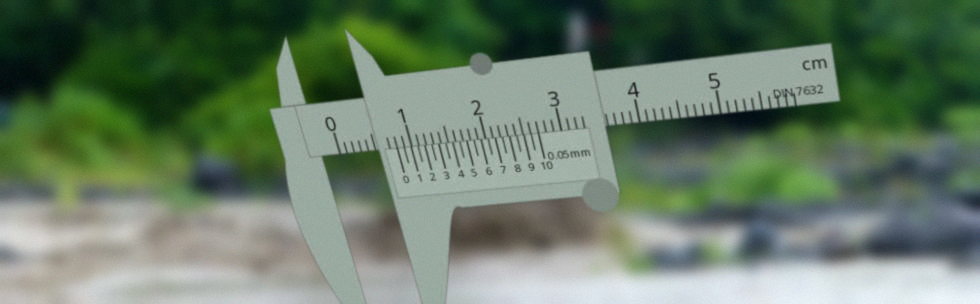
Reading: 8.0; mm
